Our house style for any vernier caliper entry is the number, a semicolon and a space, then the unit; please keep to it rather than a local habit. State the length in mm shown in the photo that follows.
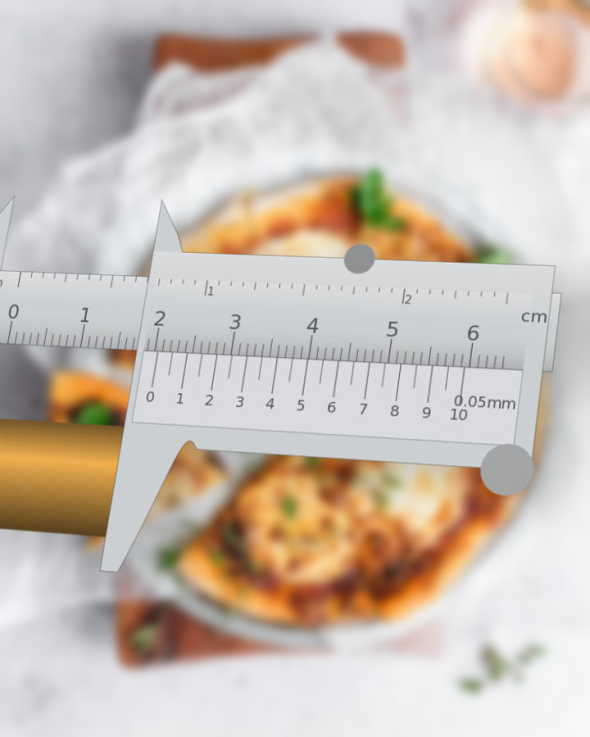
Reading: 20.4; mm
